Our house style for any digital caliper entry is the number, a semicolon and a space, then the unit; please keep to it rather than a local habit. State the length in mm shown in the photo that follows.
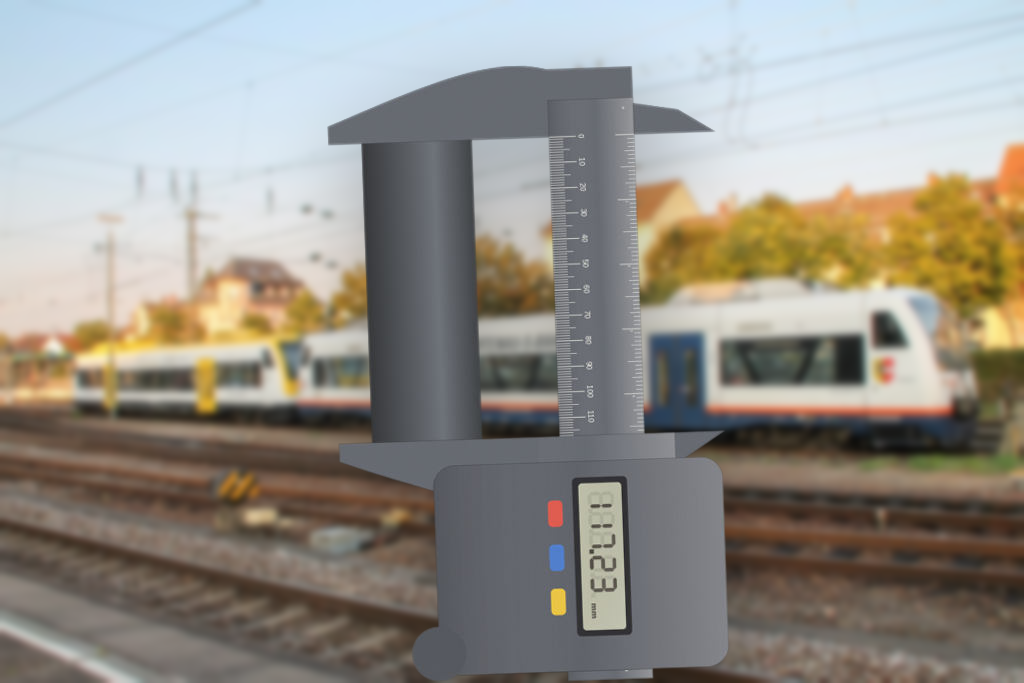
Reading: 117.23; mm
